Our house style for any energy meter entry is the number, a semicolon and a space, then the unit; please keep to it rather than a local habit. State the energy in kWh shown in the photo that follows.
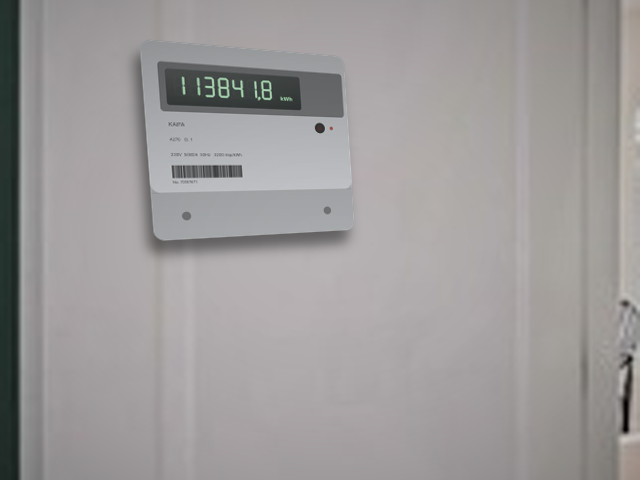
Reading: 113841.8; kWh
